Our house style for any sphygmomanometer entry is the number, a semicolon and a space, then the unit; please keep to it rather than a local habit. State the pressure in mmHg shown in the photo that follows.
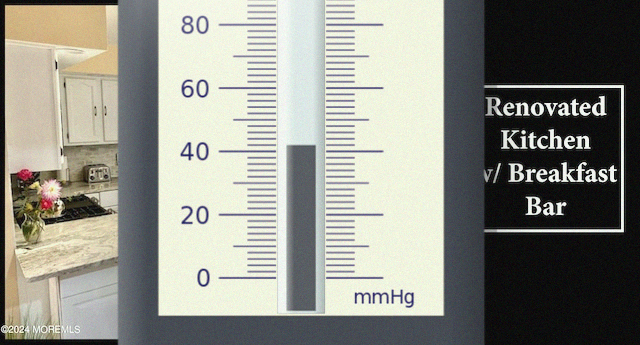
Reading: 42; mmHg
